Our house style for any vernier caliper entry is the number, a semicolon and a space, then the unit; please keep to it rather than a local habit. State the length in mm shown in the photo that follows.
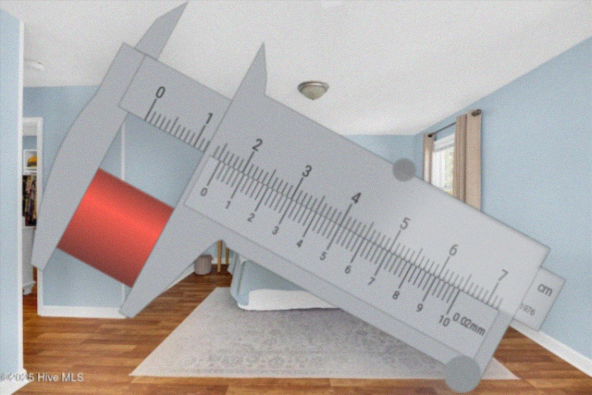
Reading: 15.5; mm
